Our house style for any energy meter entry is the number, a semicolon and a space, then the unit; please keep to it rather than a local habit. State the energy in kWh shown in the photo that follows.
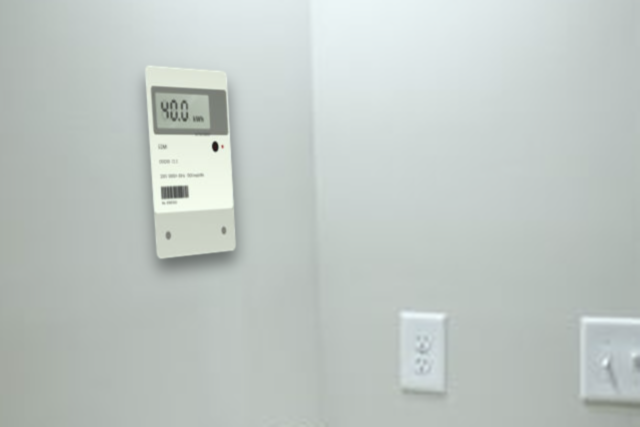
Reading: 40.0; kWh
